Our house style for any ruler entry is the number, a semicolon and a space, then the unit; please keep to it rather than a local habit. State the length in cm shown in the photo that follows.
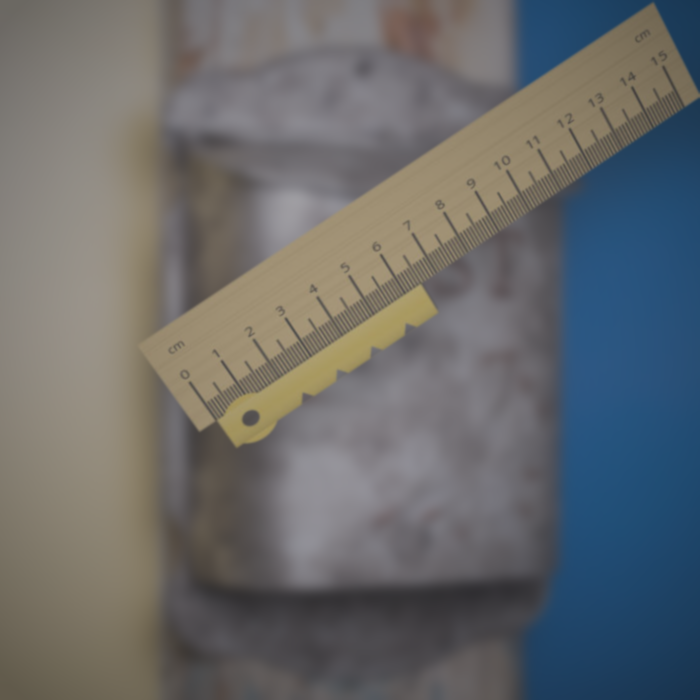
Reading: 6.5; cm
